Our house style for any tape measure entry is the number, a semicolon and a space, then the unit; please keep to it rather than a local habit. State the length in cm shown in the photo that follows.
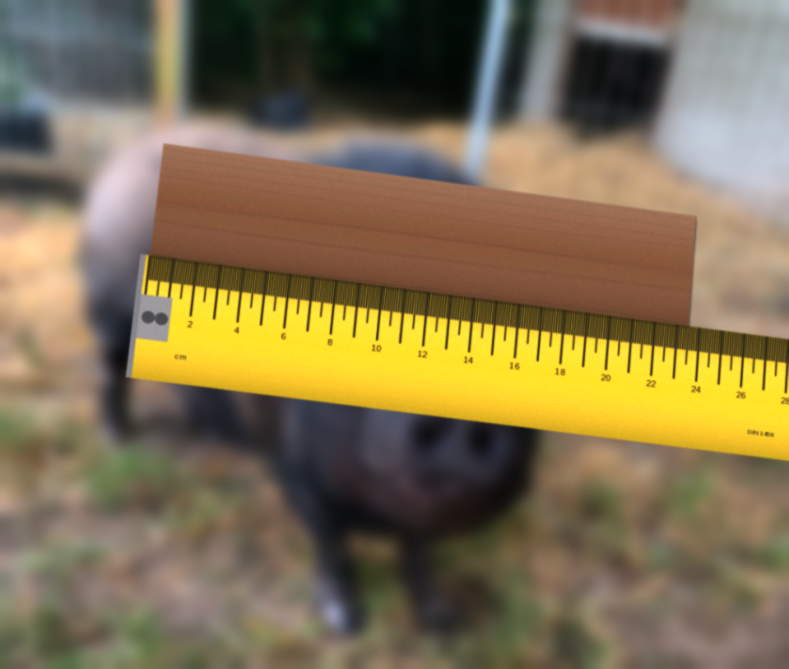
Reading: 23.5; cm
